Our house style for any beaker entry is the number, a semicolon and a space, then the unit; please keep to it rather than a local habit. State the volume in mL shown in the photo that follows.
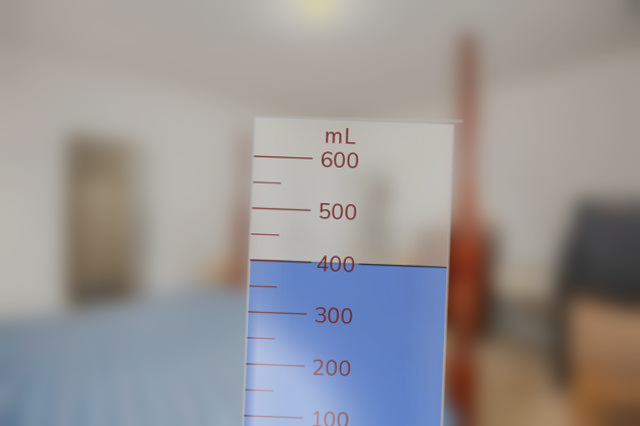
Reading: 400; mL
